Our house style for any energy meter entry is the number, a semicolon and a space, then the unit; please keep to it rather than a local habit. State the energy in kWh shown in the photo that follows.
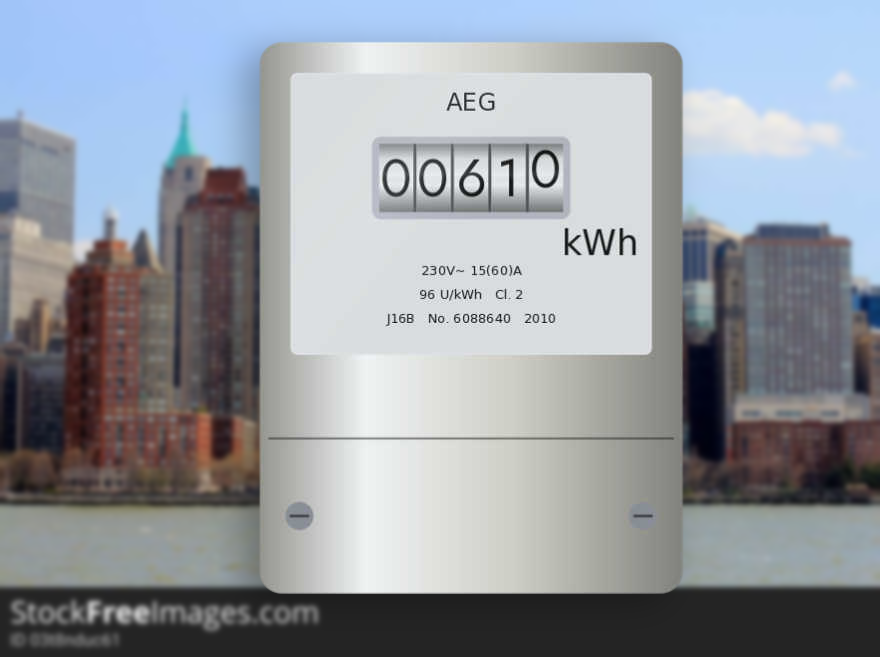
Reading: 610; kWh
